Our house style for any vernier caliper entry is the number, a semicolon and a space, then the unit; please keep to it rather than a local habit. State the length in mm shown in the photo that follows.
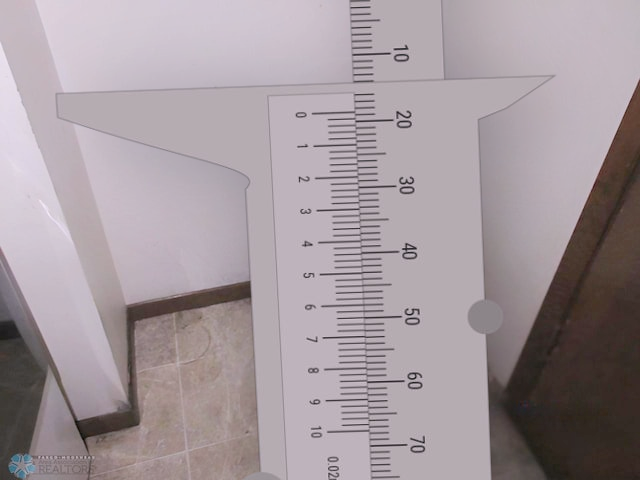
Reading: 18.6; mm
